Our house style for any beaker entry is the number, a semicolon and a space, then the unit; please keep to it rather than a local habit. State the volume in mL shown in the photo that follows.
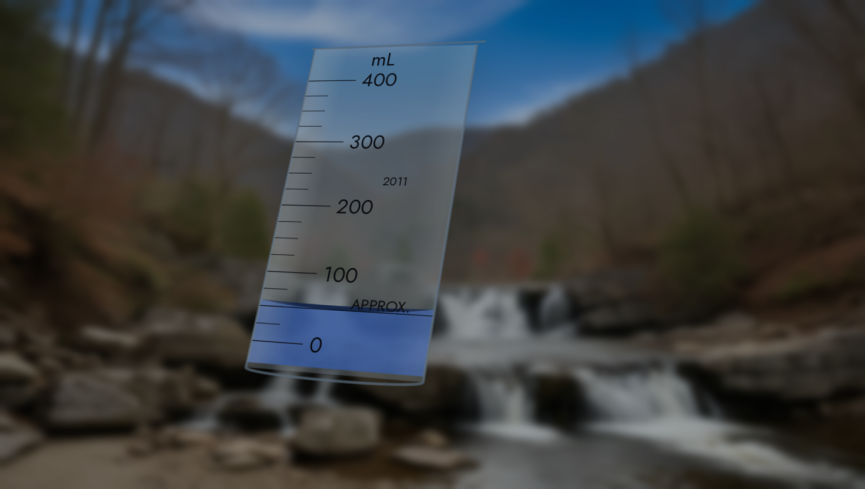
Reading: 50; mL
